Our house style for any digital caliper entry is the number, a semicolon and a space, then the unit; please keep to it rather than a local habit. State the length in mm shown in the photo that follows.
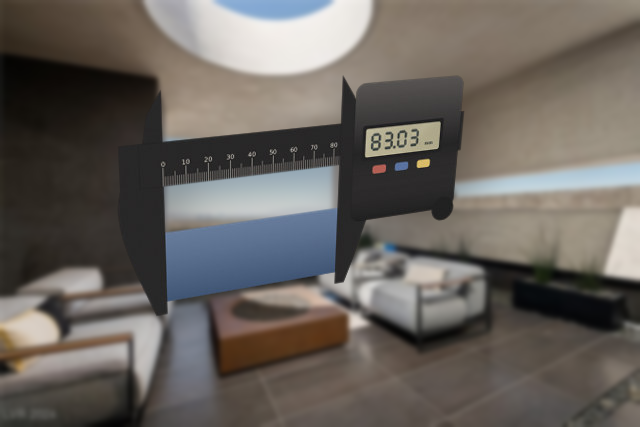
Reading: 83.03; mm
